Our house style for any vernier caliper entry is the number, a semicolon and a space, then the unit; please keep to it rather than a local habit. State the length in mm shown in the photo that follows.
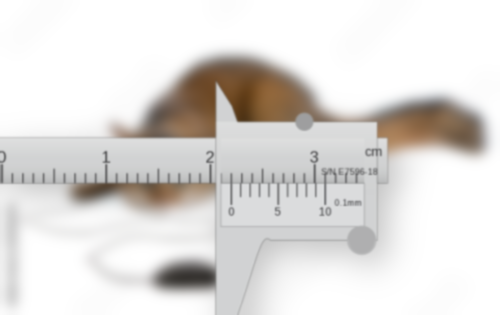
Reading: 22.0; mm
